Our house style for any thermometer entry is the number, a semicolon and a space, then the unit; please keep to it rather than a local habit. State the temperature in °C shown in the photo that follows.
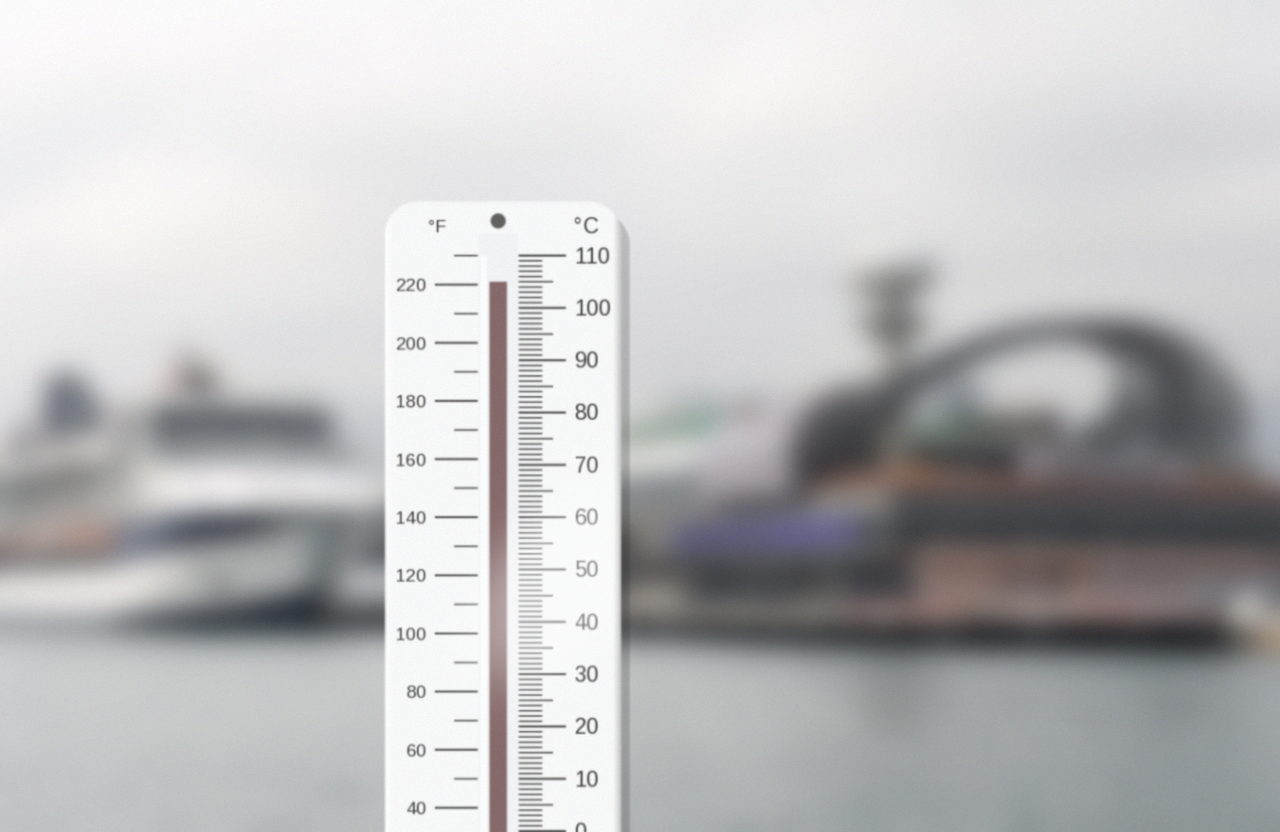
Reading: 105; °C
